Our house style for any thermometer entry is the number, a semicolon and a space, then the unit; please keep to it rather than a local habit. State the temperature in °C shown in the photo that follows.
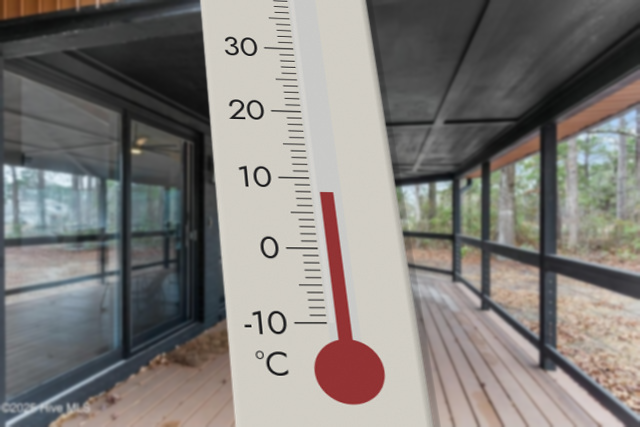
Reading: 8; °C
